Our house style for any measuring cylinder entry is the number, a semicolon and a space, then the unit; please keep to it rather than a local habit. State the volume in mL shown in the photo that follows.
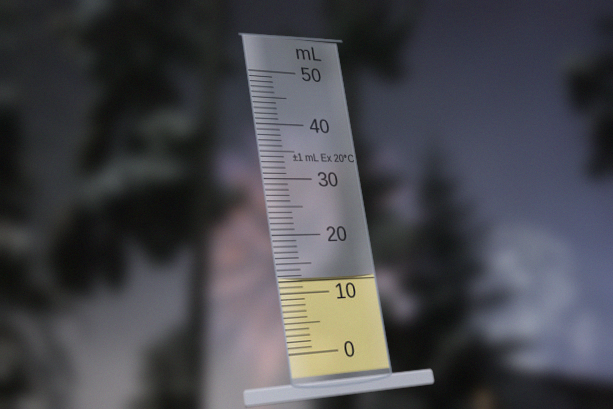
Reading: 12; mL
